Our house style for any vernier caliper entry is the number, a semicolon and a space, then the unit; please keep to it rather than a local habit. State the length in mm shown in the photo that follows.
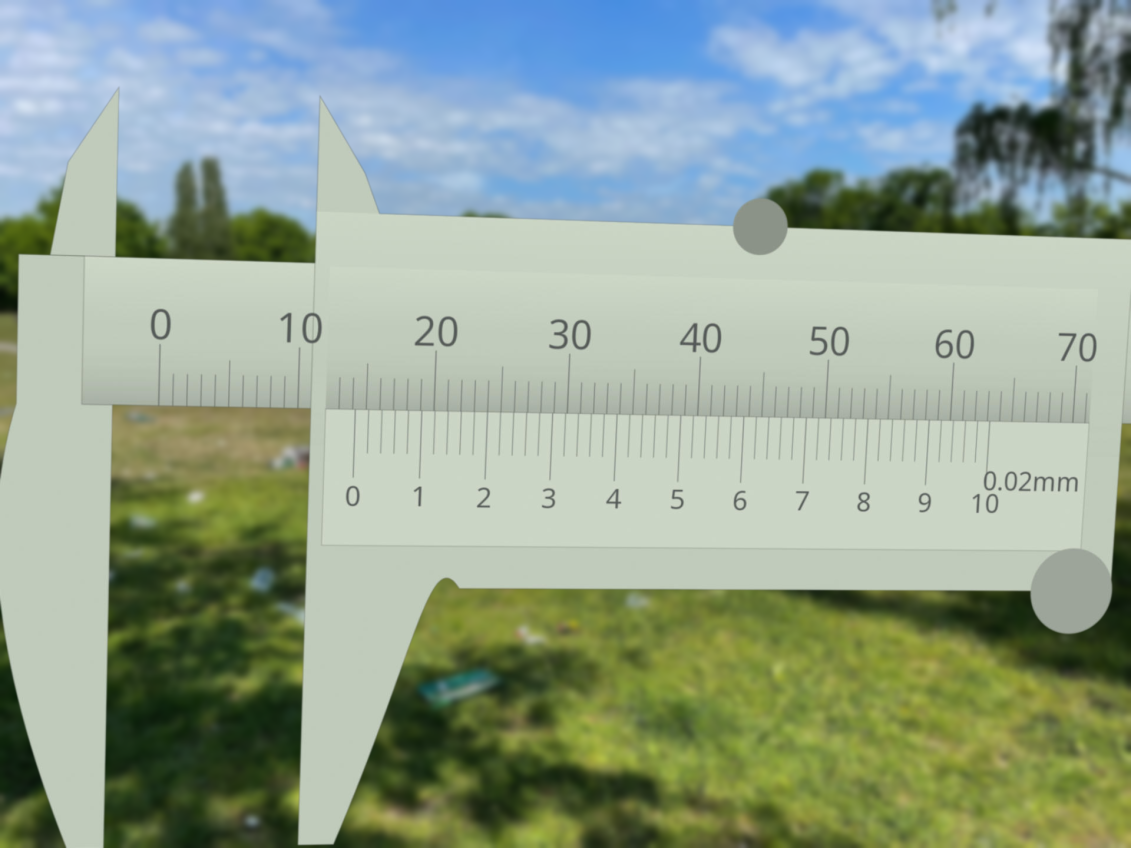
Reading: 14.2; mm
